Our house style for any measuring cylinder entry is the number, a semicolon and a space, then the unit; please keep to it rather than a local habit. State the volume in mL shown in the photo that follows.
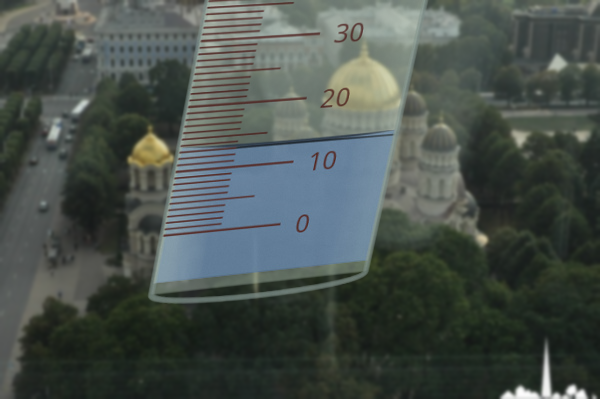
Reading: 13; mL
